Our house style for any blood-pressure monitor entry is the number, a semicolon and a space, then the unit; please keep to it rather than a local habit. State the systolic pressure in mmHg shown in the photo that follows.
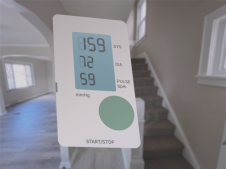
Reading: 159; mmHg
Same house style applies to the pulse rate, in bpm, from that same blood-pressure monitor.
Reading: 59; bpm
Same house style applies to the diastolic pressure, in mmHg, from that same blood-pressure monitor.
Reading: 72; mmHg
